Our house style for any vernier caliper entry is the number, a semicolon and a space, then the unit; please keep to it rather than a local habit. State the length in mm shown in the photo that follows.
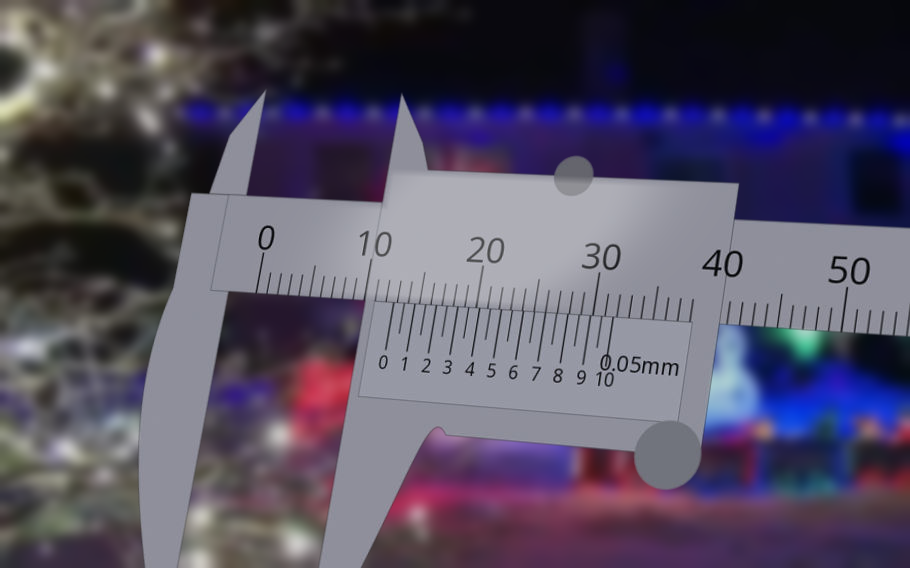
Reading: 12.7; mm
